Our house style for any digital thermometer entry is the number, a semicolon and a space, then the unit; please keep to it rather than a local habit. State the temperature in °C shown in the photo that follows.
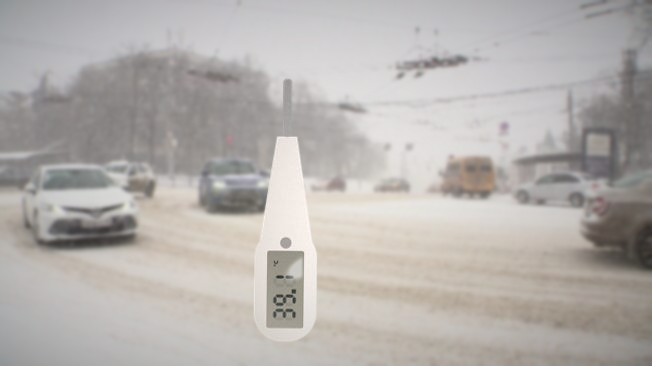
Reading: 39.1; °C
